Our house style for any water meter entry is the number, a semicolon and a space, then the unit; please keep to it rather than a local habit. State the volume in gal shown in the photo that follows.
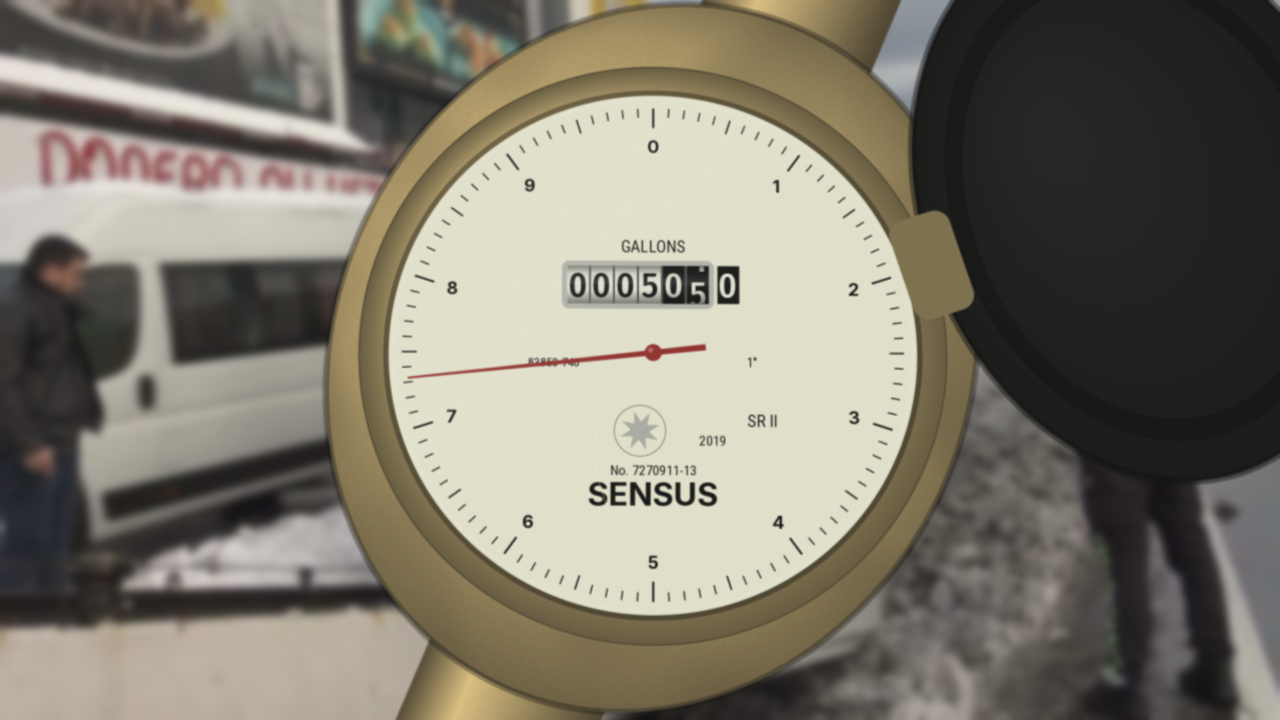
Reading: 5047.3; gal
